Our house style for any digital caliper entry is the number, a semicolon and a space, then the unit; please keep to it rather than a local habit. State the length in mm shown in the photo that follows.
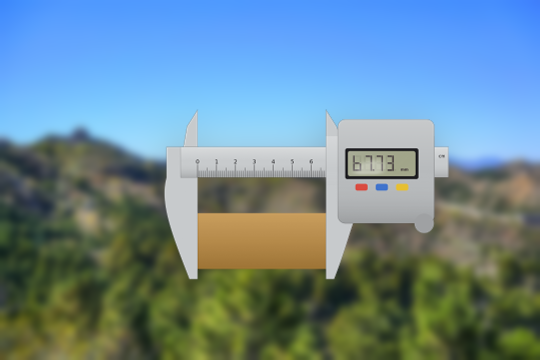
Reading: 67.73; mm
